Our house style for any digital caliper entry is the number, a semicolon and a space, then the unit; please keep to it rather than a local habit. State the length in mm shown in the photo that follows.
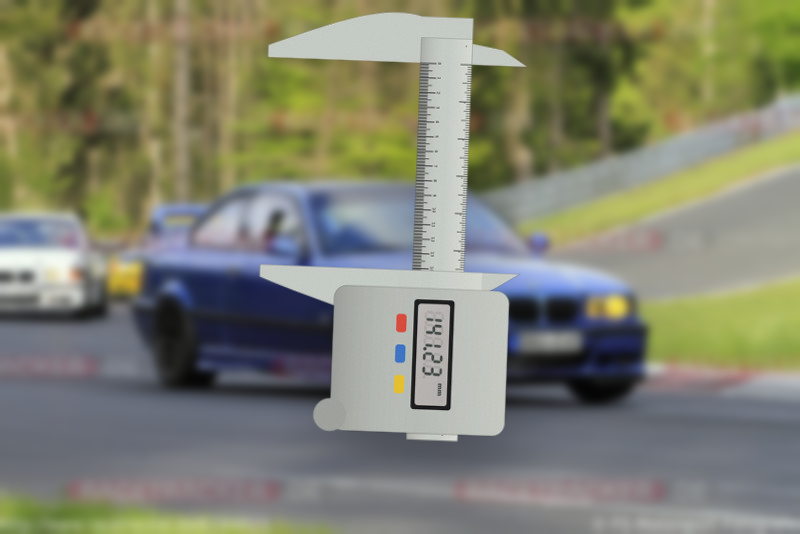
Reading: 141.23; mm
